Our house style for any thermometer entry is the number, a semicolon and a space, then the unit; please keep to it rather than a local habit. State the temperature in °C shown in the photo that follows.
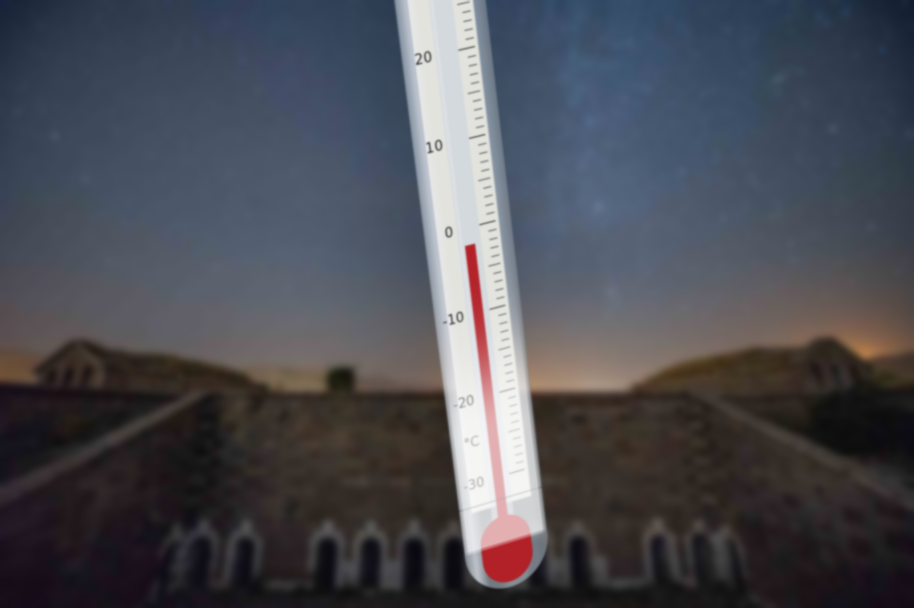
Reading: -2; °C
